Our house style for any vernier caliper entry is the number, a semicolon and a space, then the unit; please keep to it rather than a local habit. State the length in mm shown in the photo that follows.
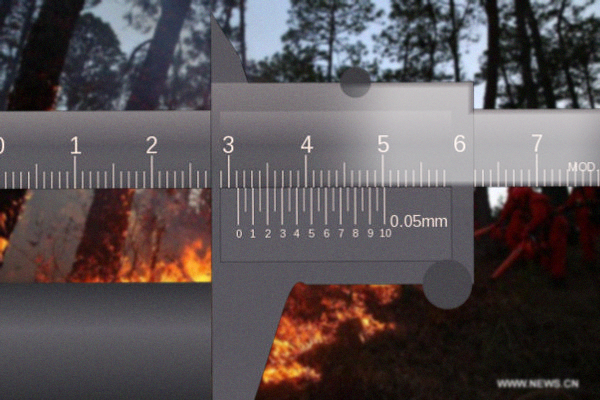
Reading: 31.2; mm
